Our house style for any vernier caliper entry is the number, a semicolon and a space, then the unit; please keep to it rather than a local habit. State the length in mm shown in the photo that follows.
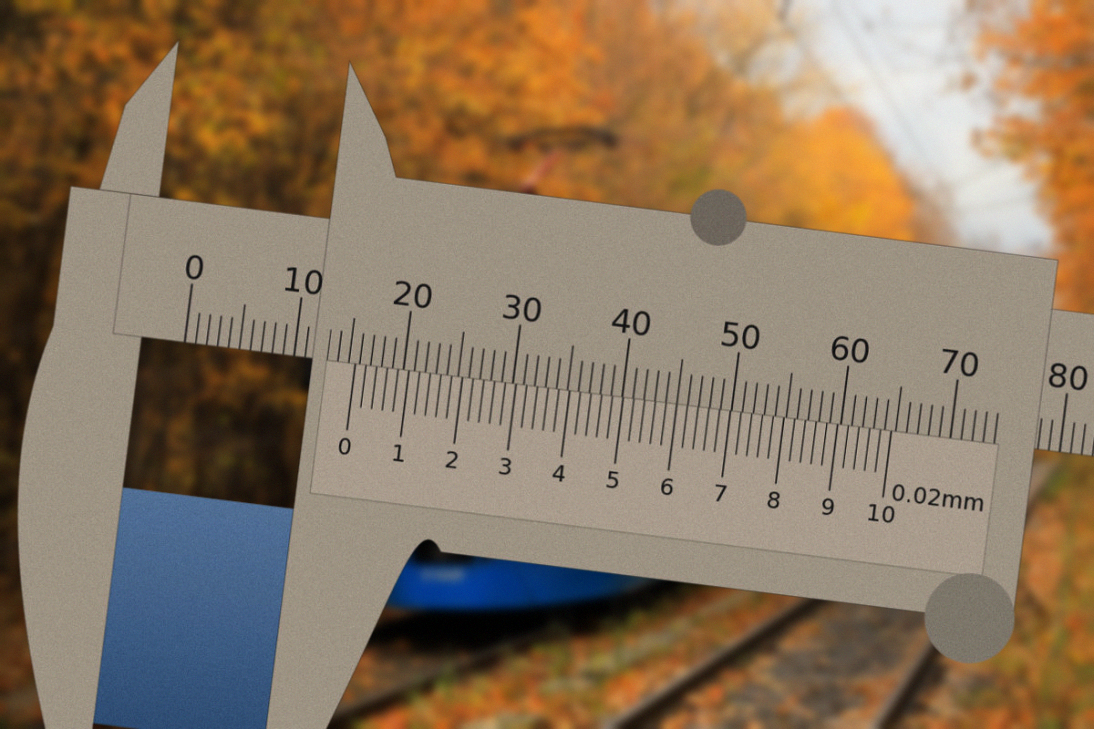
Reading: 15.6; mm
